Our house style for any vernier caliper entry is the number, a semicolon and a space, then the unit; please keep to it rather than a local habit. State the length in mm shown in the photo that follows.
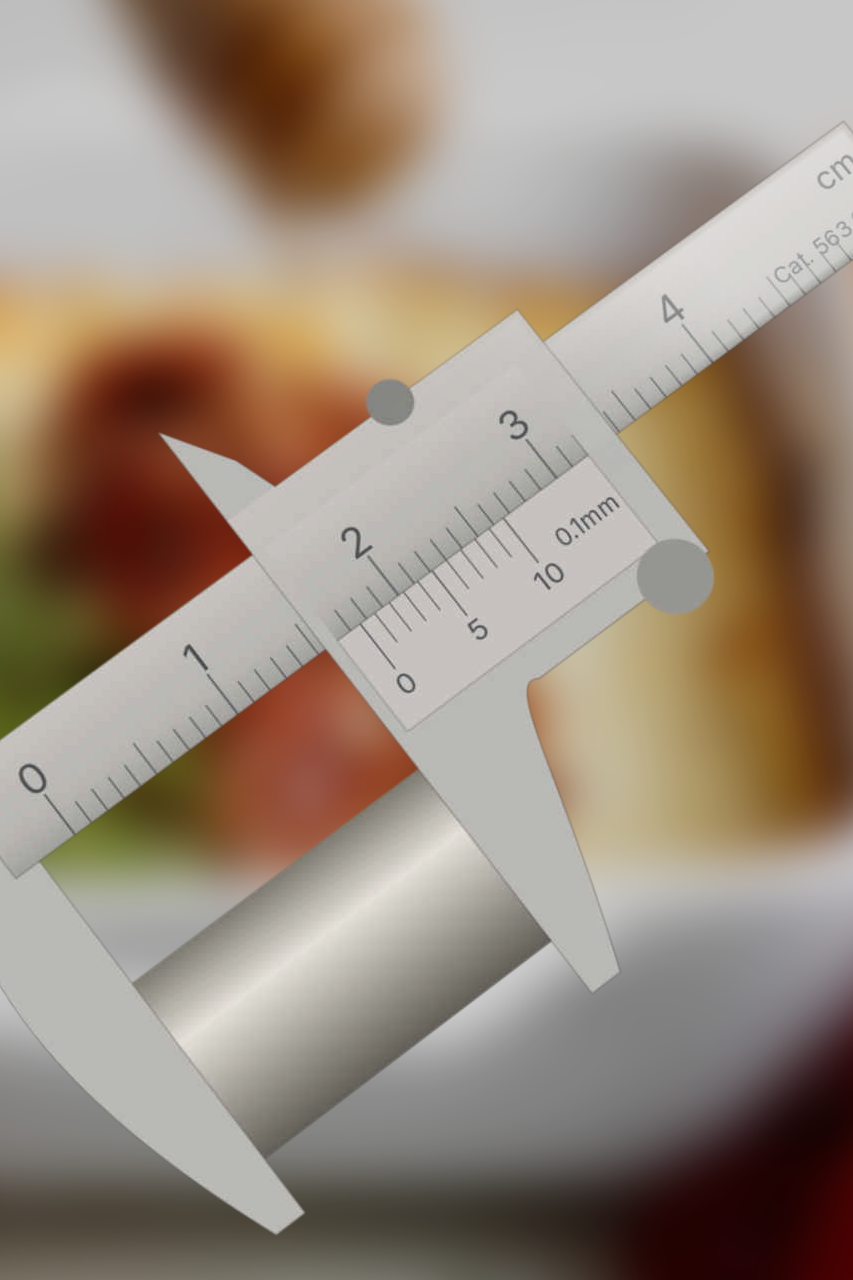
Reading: 17.6; mm
